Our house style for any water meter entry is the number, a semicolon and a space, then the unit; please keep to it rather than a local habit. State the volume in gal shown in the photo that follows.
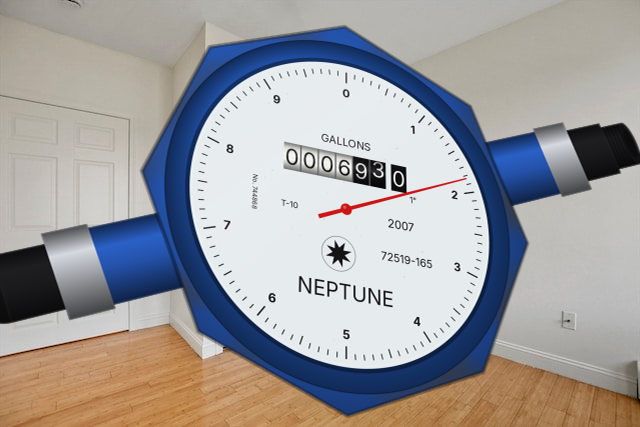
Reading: 6931.8; gal
